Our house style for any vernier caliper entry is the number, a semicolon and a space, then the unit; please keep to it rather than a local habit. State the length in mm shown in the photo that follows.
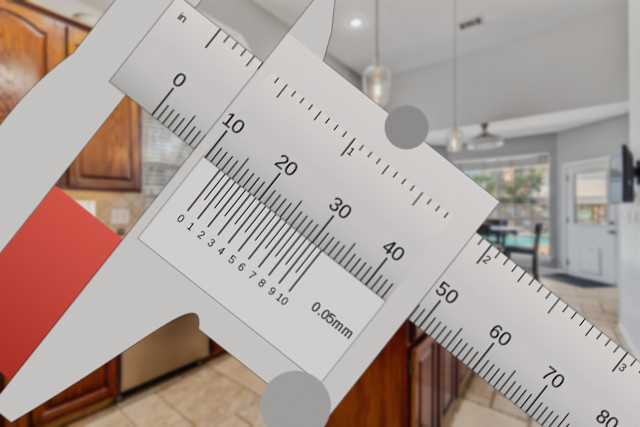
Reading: 12.8; mm
